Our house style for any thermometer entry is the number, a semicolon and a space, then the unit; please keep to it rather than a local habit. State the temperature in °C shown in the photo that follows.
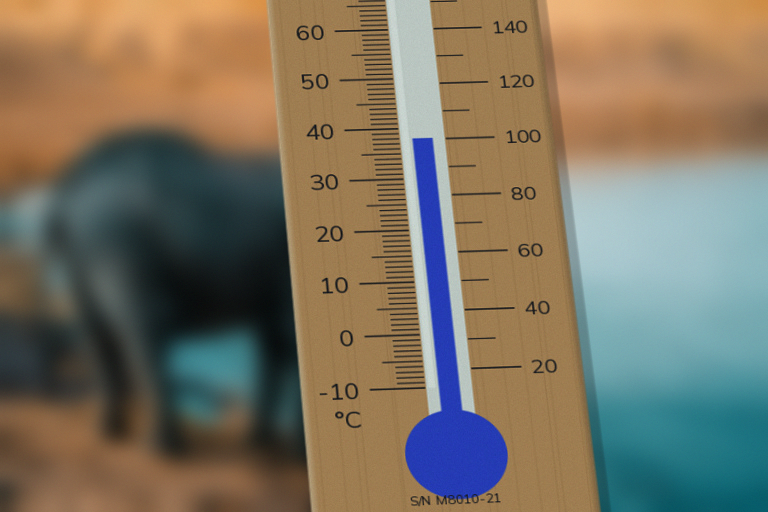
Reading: 38; °C
